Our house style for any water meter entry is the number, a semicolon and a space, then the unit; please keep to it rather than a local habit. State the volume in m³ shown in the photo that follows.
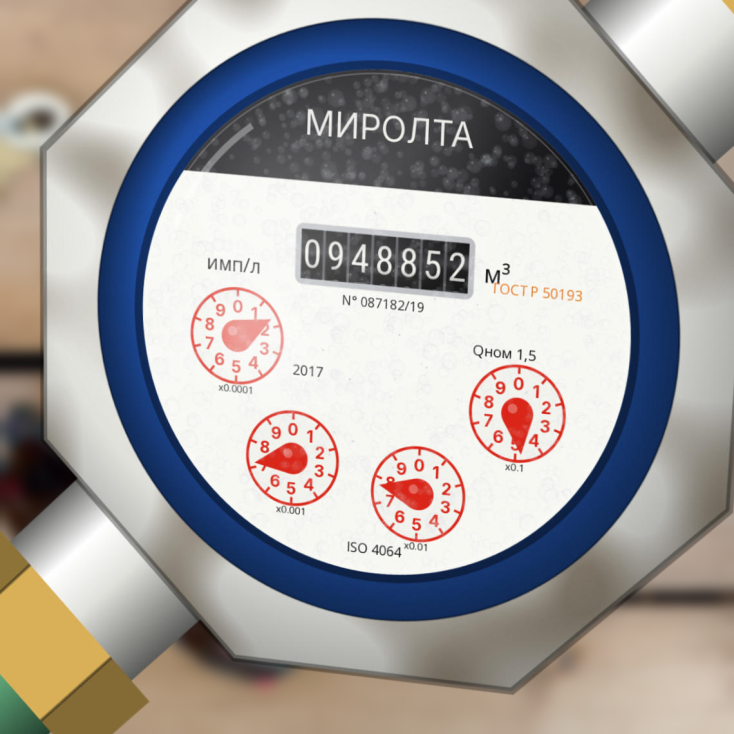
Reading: 948852.4771; m³
